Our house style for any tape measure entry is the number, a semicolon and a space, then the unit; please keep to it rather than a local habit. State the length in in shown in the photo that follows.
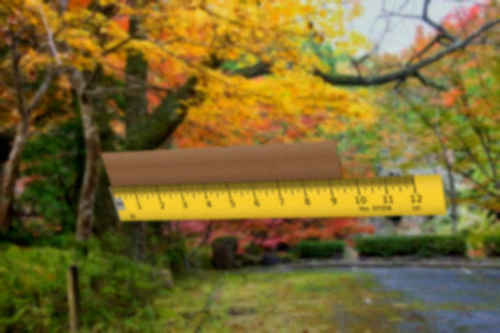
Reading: 9.5; in
